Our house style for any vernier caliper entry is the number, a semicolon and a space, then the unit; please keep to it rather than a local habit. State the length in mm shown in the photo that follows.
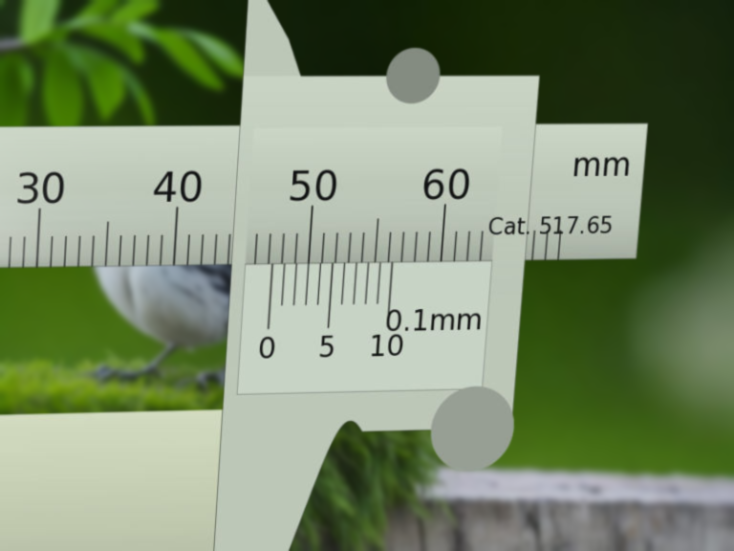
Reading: 47.3; mm
